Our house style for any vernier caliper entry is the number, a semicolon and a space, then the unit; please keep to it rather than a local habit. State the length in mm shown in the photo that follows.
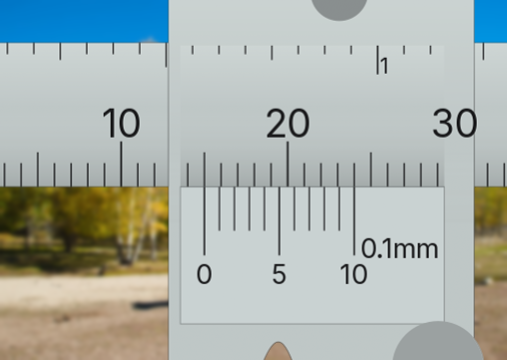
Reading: 15.0; mm
